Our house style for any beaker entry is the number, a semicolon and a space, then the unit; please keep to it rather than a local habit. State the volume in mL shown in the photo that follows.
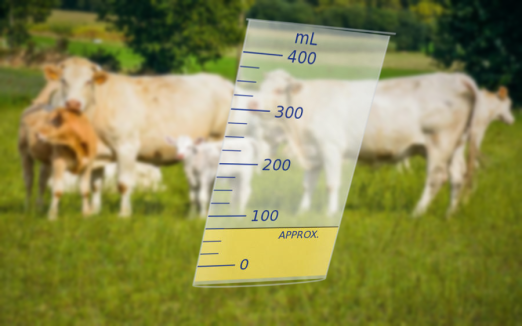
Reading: 75; mL
